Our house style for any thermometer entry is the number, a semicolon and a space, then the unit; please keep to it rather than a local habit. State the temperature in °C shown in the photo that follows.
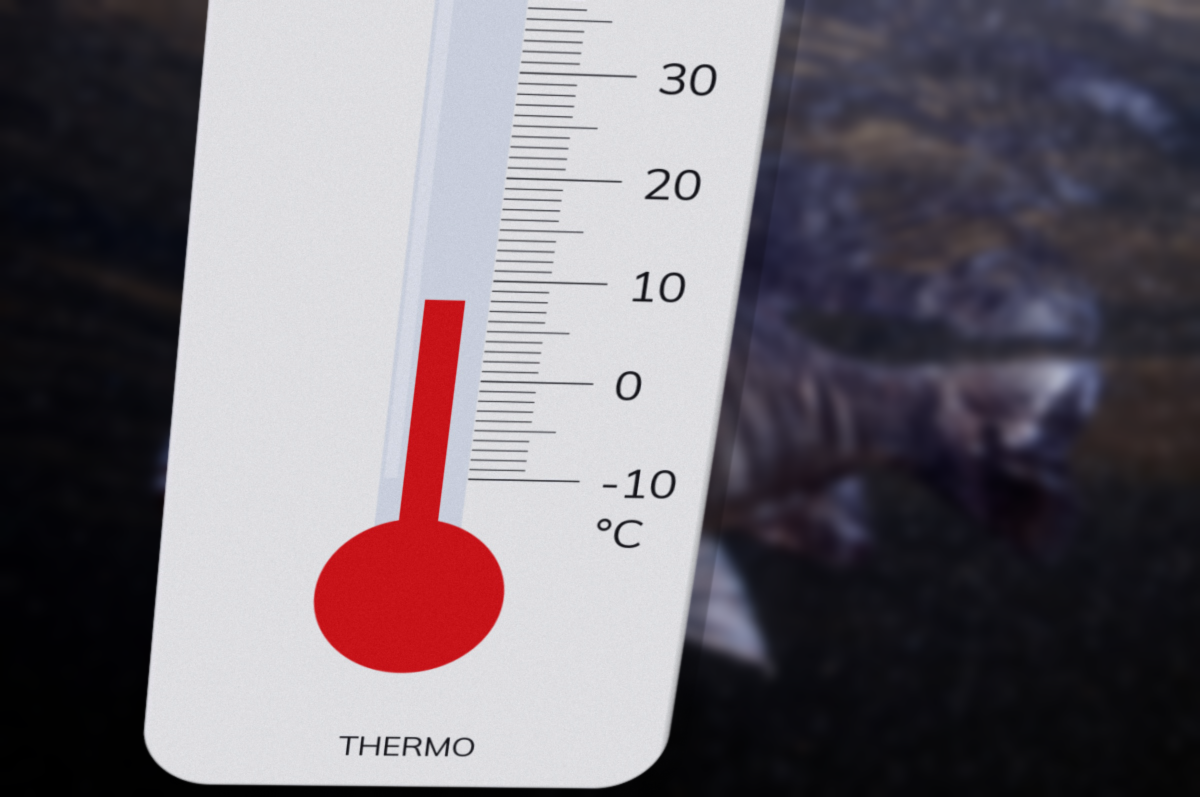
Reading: 8; °C
